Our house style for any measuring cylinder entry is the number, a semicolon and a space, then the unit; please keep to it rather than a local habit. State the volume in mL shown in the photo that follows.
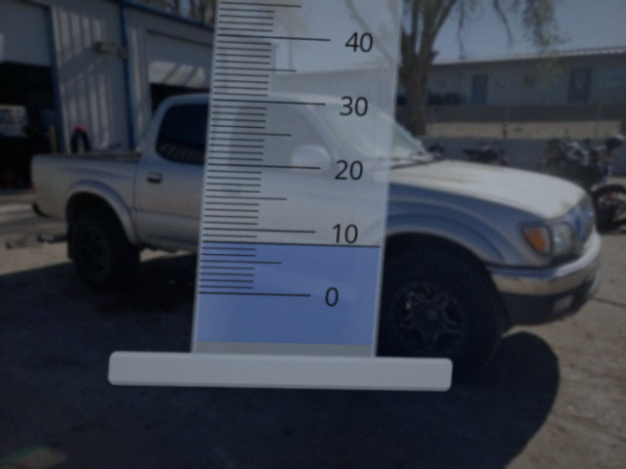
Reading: 8; mL
